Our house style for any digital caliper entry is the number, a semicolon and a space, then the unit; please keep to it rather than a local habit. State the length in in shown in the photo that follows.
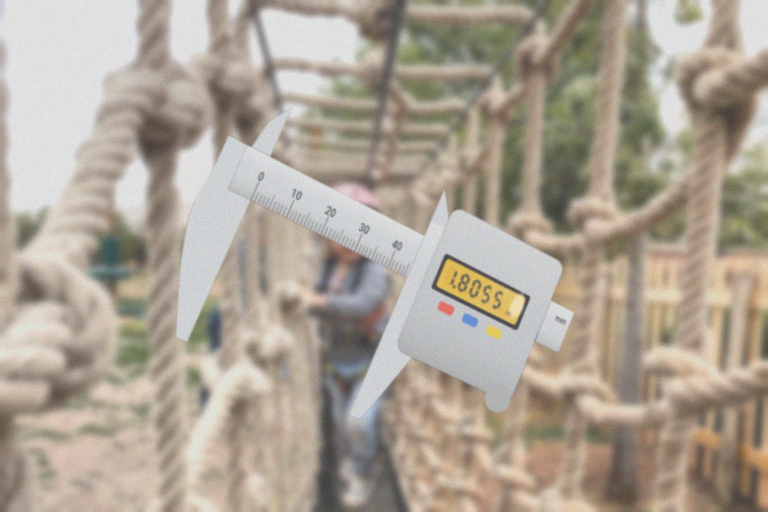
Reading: 1.8055; in
